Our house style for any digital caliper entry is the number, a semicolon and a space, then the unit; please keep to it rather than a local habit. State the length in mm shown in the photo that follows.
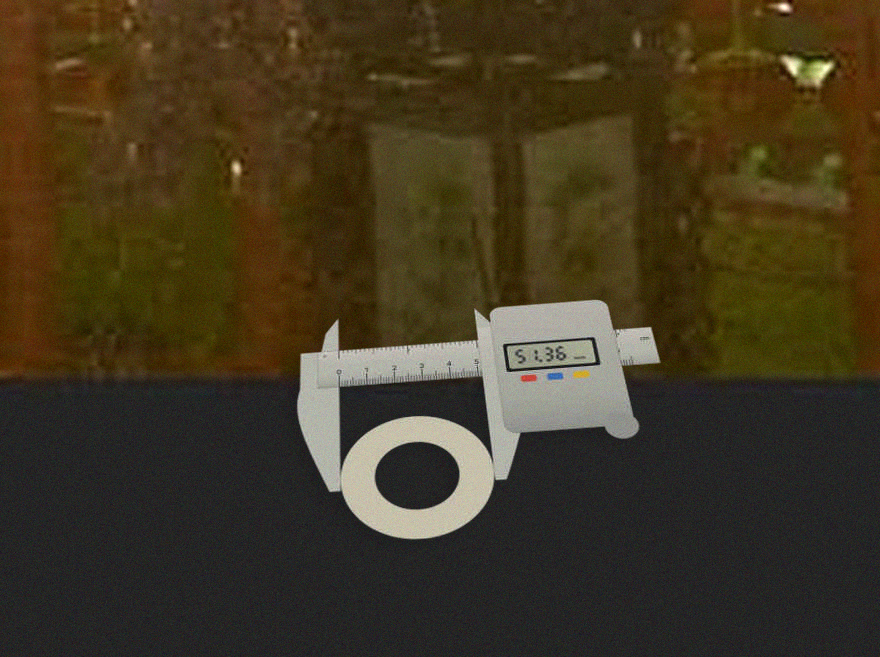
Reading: 51.36; mm
